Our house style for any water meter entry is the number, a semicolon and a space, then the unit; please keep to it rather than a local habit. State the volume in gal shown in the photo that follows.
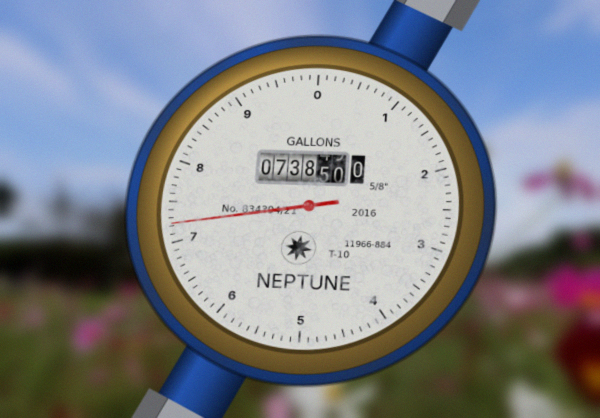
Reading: 738497.2; gal
